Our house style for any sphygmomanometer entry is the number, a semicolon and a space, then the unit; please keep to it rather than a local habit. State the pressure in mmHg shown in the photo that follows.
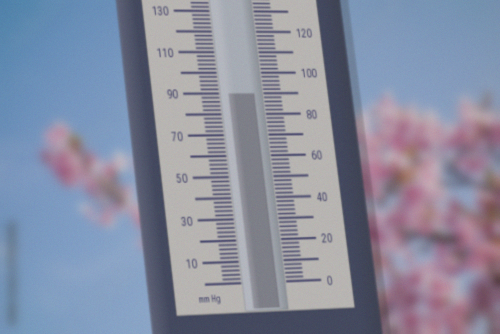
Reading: 90; mmHg
